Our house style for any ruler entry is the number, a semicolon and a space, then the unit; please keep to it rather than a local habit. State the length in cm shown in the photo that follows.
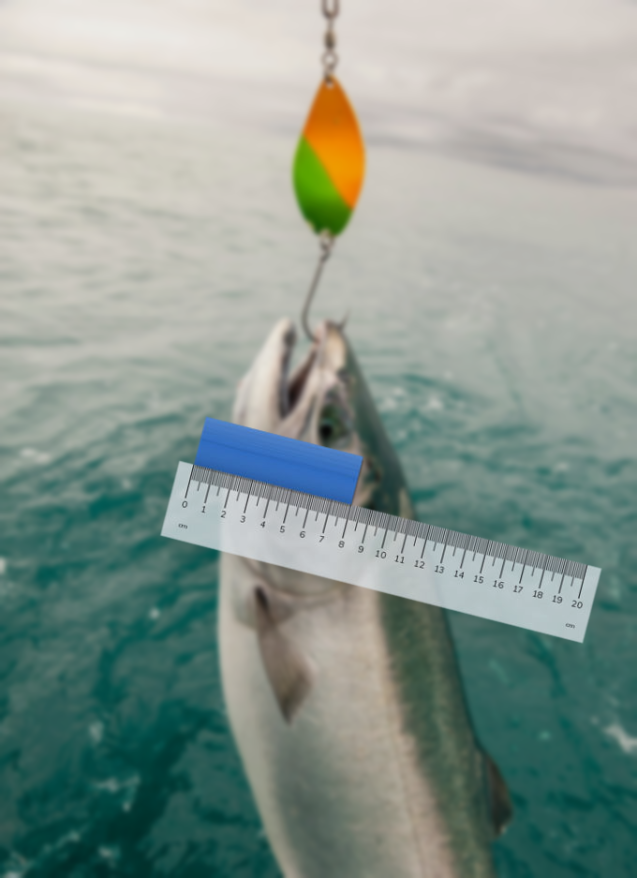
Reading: 8; cm
